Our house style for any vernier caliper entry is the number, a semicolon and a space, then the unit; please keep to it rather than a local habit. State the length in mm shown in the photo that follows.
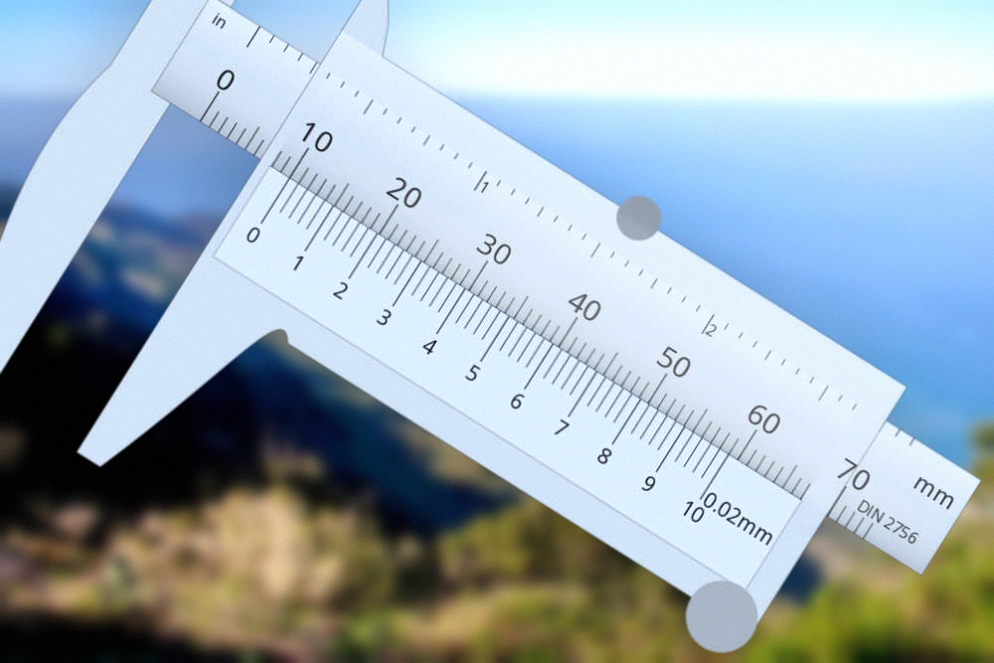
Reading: 10.0; mm
